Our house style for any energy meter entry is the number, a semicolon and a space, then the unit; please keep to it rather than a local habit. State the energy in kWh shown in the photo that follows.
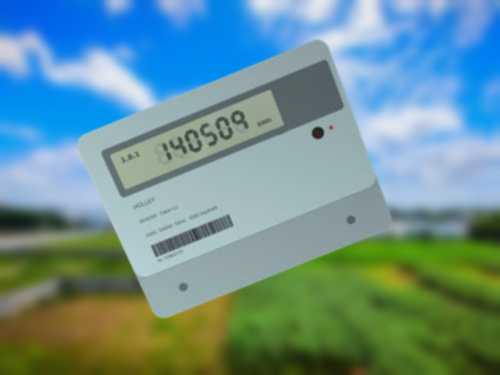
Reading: 140509; kWh
